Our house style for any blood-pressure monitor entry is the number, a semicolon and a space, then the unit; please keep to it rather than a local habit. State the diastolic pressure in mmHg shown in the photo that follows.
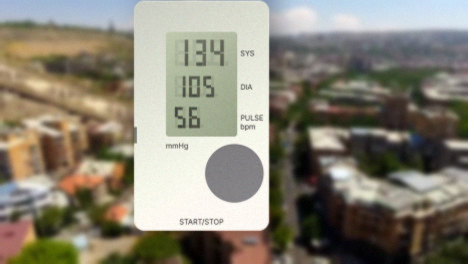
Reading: 105; mmHg
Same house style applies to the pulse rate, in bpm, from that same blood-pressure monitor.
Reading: 56; bpm
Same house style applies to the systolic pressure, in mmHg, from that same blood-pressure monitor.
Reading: 134; mmHg
